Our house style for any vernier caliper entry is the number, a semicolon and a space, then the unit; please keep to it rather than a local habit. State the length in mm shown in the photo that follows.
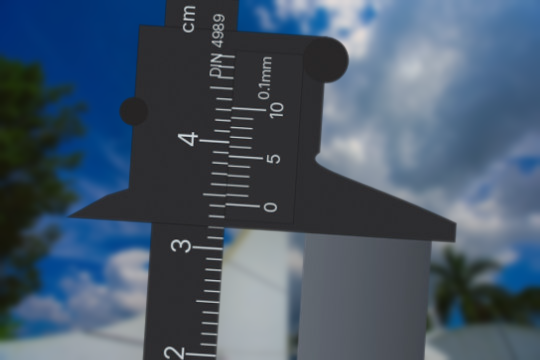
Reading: 34.2; mm
